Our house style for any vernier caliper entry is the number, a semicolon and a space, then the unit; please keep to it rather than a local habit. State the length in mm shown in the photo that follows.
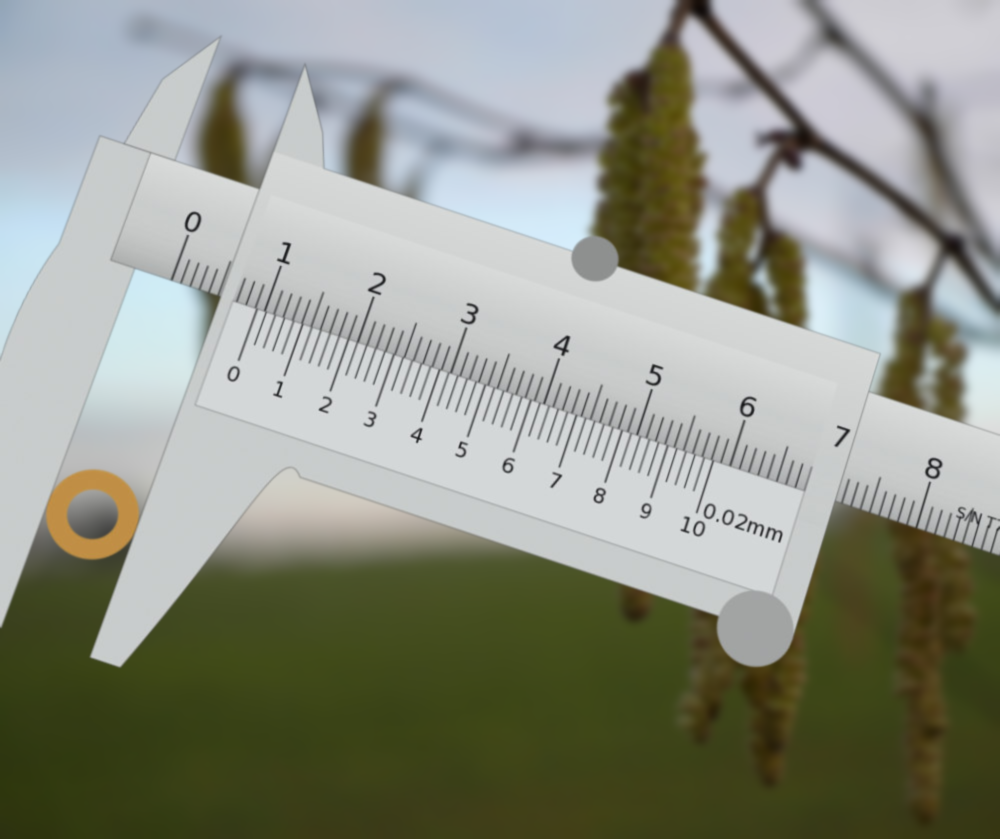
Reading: 9.2; mm
